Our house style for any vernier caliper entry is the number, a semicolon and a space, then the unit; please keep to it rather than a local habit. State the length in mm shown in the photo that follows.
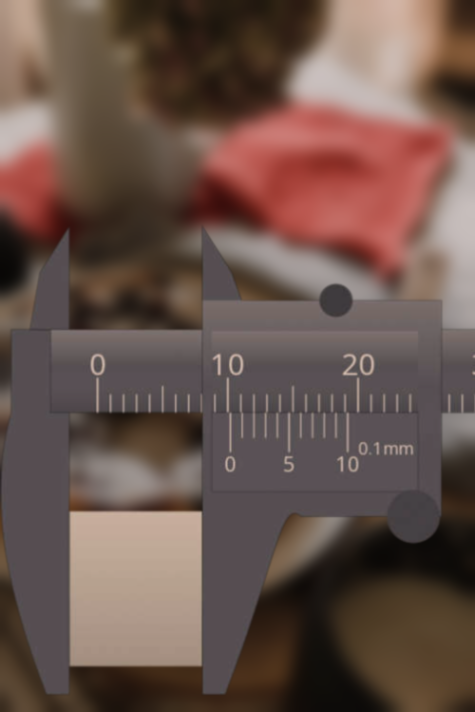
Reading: 10.2; mm
